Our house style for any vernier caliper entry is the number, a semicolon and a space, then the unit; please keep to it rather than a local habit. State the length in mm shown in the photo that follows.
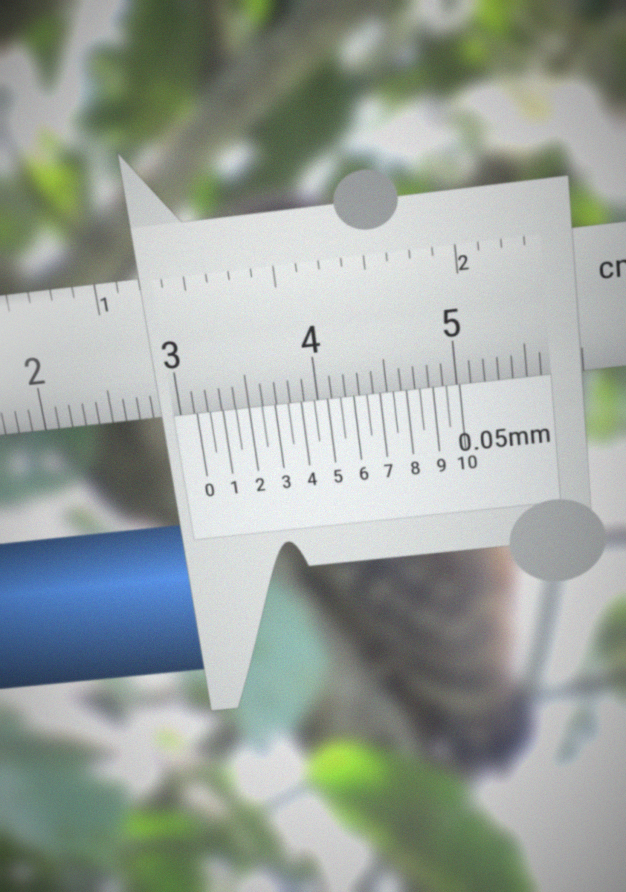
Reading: 31.2; mm
